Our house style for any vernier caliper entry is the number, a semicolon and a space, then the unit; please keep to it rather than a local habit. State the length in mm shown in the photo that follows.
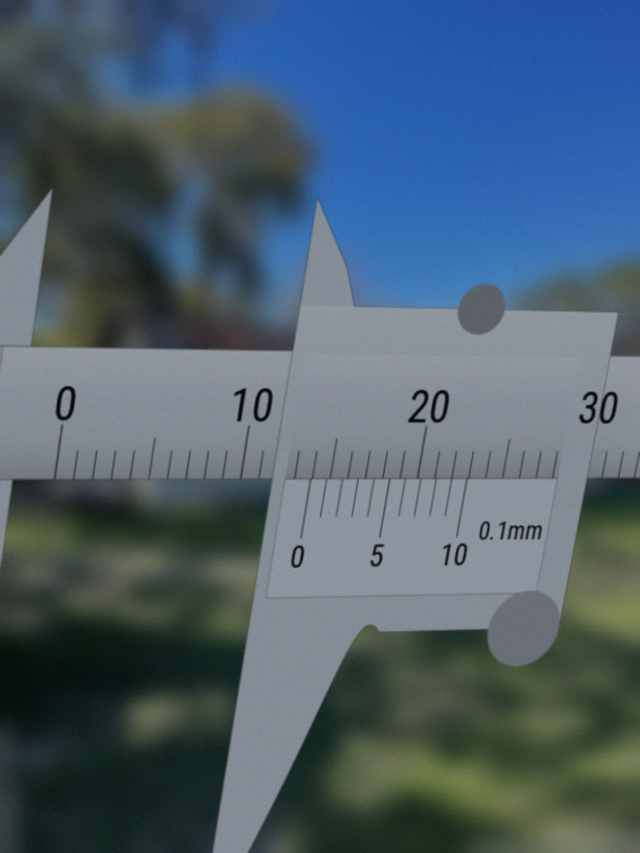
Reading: 13.9; mm
